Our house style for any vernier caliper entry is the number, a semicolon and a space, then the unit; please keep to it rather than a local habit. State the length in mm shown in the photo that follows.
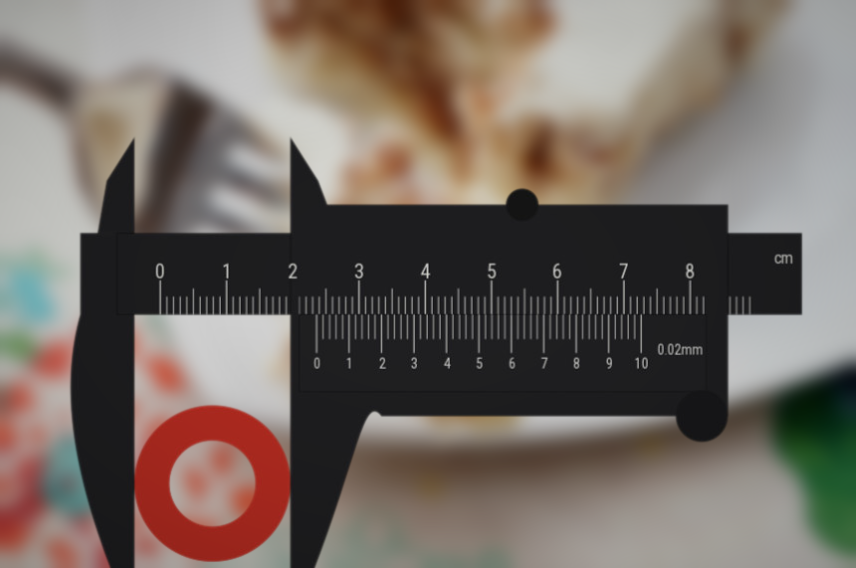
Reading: 23.6; mm
